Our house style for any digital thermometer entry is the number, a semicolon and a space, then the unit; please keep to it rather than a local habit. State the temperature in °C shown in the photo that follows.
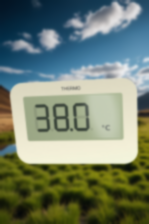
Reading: 38.0; °C
